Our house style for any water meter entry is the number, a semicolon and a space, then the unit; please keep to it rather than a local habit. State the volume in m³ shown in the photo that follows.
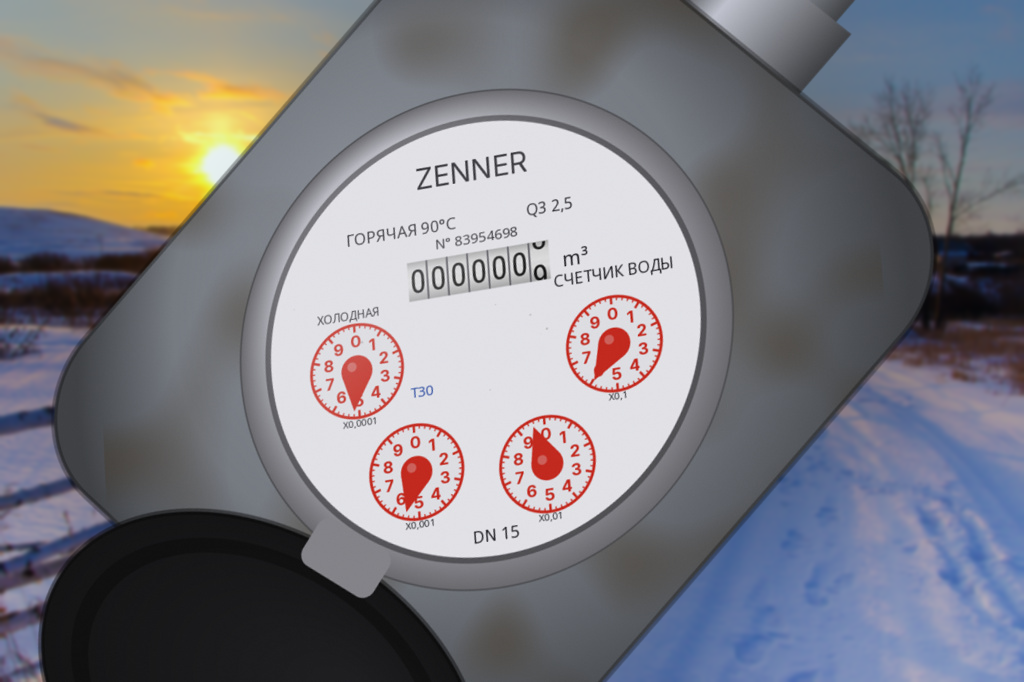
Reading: 8.5955; m³
